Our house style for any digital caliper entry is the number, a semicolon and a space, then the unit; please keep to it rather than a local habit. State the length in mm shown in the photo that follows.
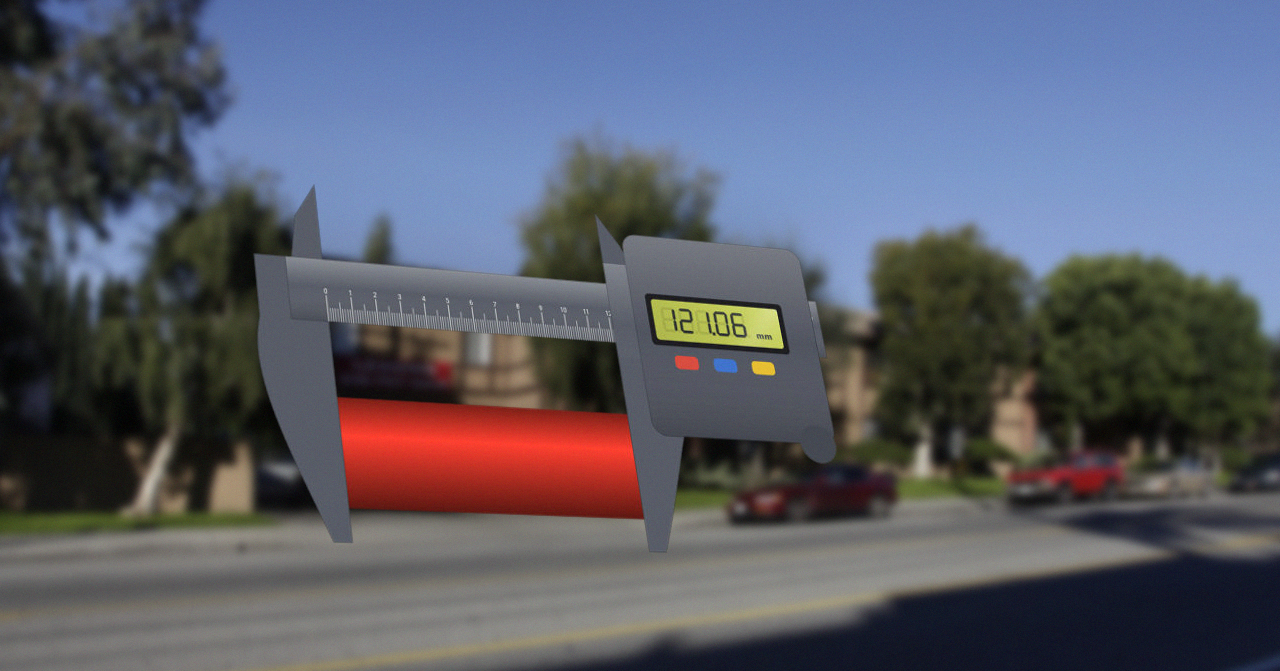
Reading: 121.06; mm
